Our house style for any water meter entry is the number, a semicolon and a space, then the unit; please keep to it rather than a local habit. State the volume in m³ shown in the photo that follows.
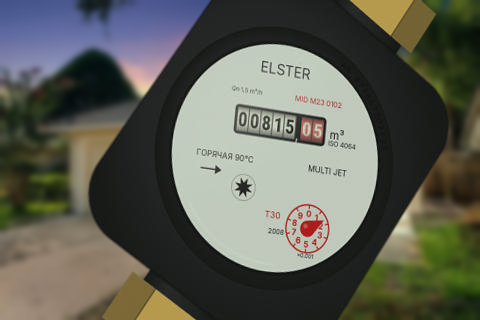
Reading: 815.051; m³
